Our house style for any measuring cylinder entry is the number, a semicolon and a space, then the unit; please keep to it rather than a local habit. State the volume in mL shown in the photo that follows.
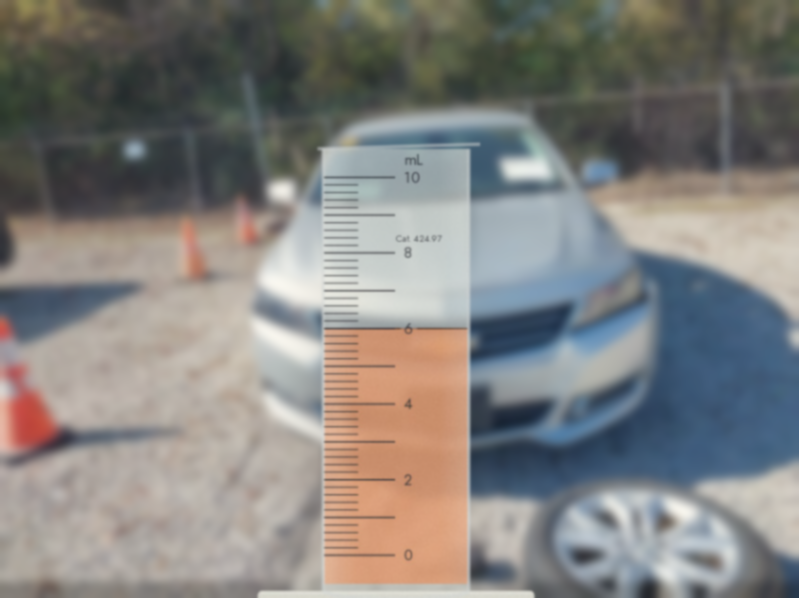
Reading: 6; mL
